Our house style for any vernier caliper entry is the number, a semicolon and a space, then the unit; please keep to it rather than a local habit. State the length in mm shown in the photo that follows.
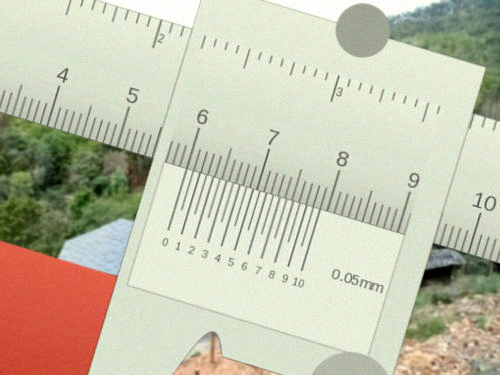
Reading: 60.0; mm
